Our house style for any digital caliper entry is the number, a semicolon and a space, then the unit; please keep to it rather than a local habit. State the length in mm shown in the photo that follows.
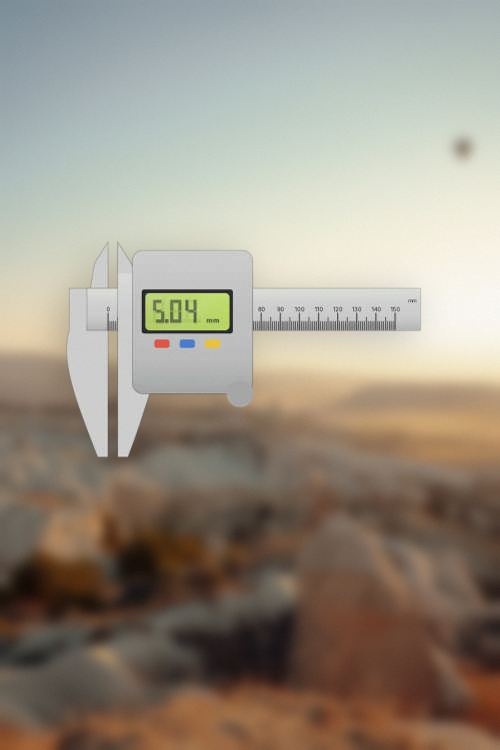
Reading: 5.04; mm
